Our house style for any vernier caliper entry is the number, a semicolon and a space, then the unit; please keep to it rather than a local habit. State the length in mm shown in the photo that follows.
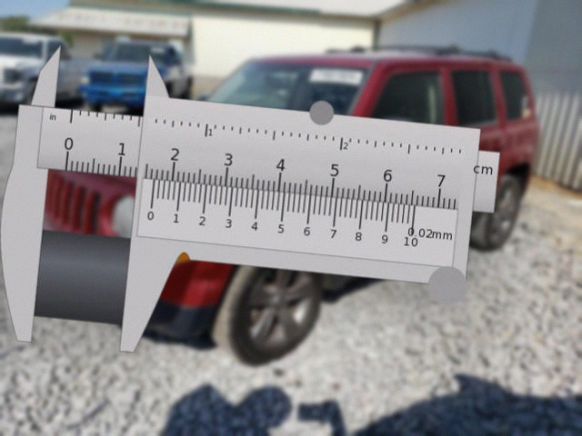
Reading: 16.6; mm
